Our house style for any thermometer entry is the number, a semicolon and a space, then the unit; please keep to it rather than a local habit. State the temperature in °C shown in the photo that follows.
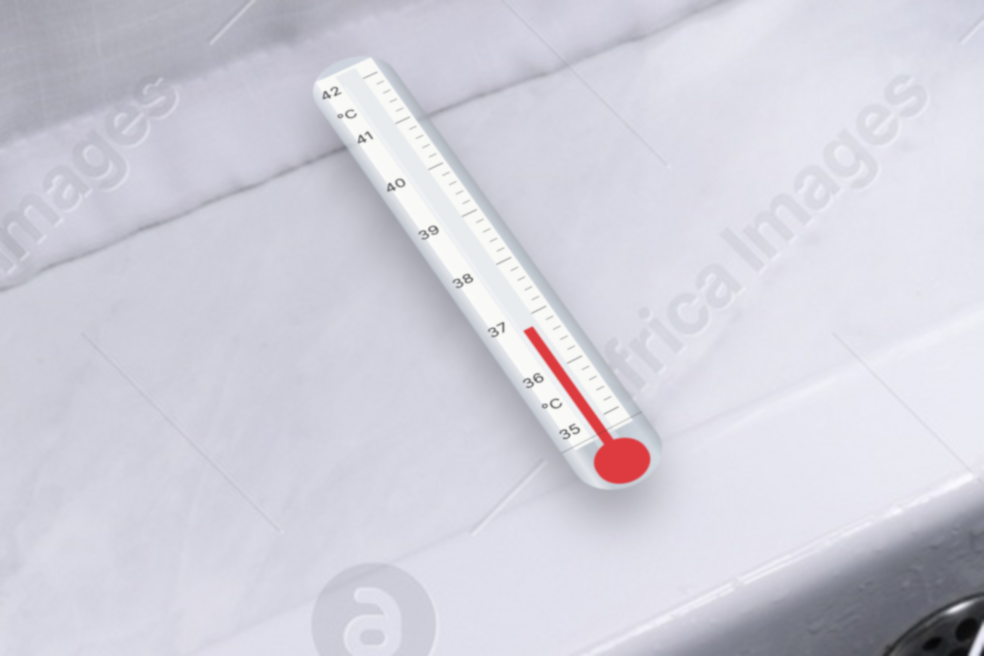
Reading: 36.8; °C
